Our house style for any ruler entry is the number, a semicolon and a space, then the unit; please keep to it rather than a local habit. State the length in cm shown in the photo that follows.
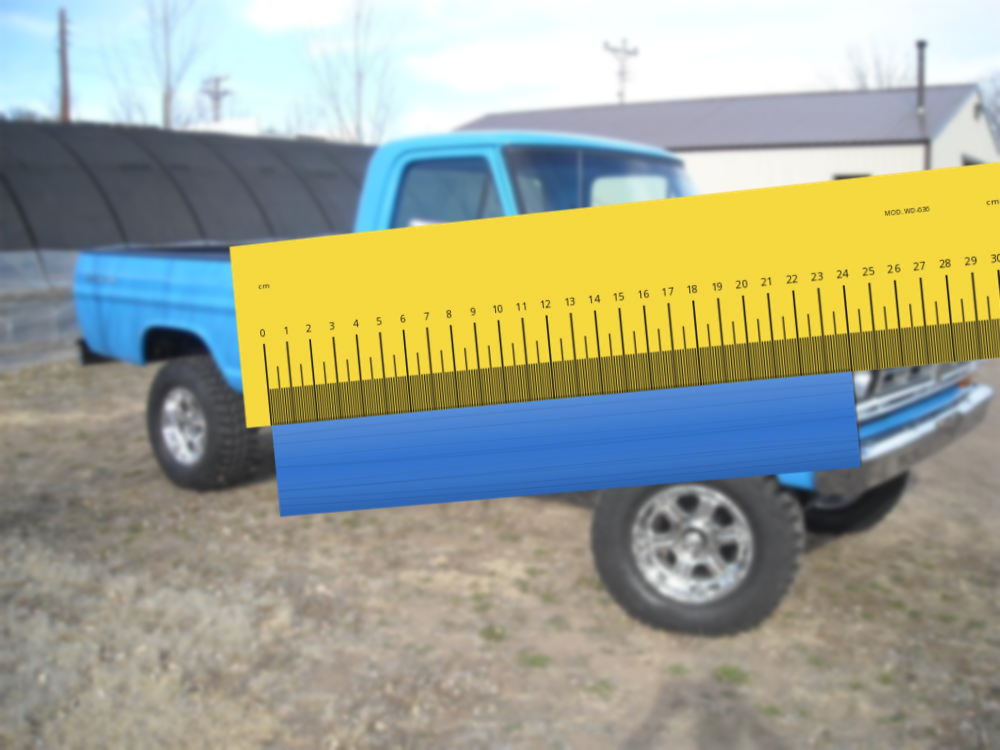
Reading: 24; cm
